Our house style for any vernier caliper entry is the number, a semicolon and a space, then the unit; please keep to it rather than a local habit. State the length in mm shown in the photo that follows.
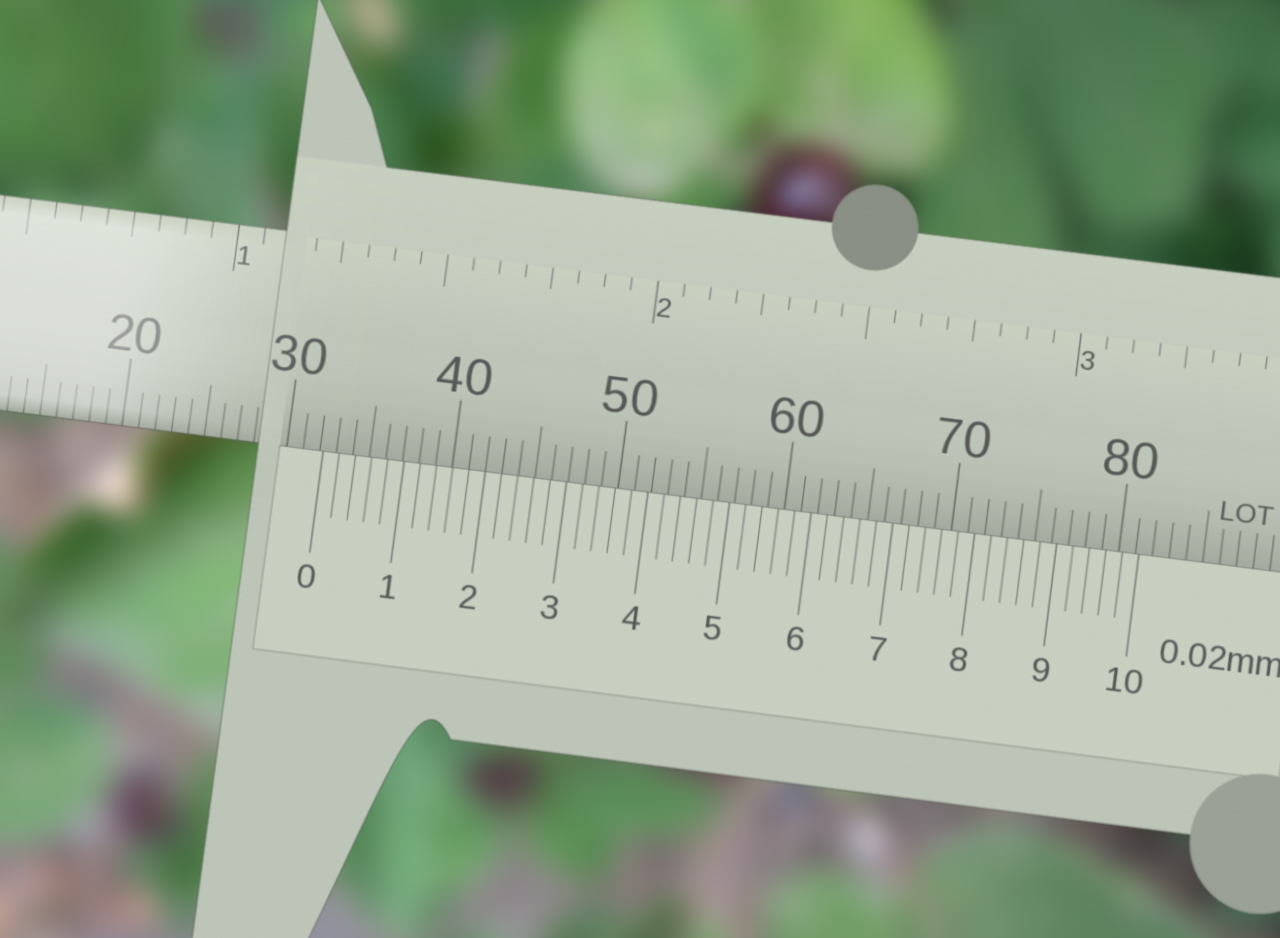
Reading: 32.2; mm
